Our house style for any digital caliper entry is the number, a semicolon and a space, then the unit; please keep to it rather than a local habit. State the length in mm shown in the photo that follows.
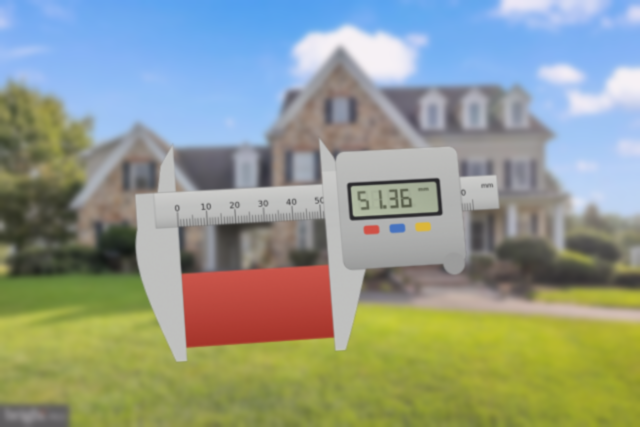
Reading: 51.36; mm
